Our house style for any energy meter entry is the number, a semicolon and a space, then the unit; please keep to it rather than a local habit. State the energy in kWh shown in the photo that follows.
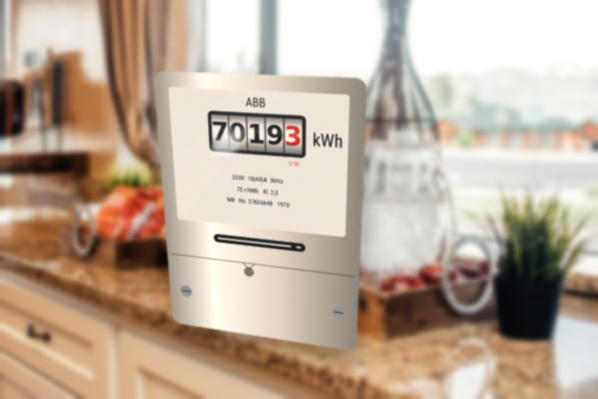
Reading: 7019.3; kWh
